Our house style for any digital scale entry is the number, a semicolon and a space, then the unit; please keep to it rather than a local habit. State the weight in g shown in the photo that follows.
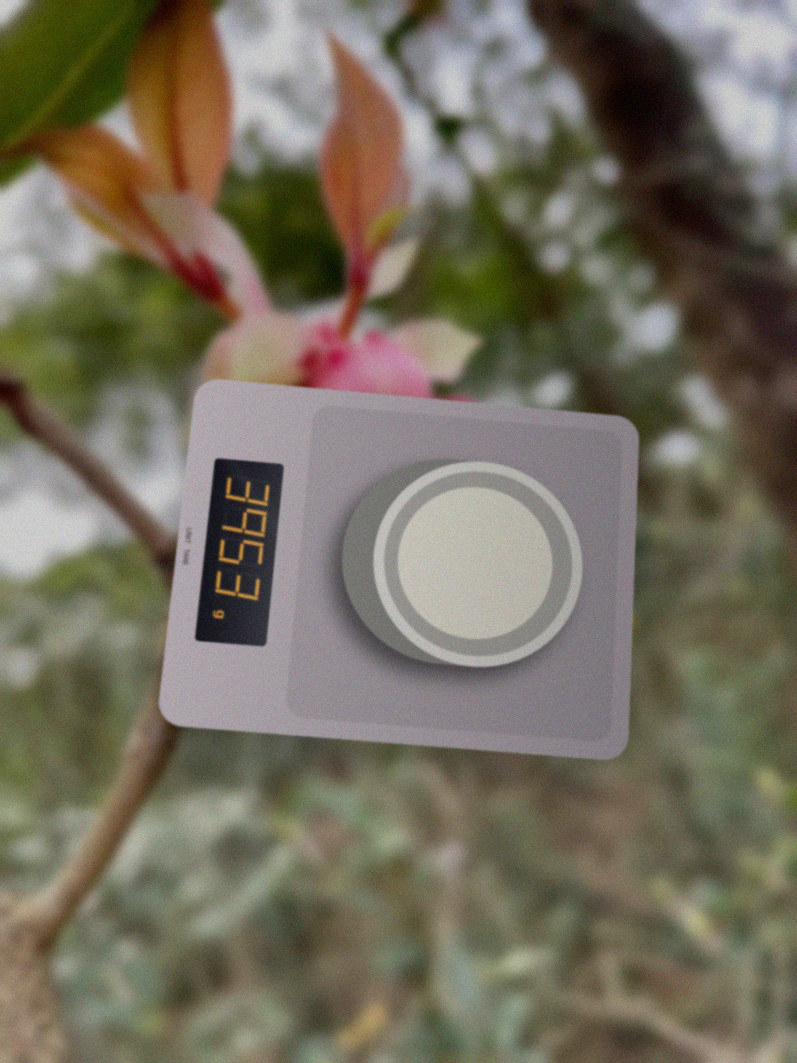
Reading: 3953; g
